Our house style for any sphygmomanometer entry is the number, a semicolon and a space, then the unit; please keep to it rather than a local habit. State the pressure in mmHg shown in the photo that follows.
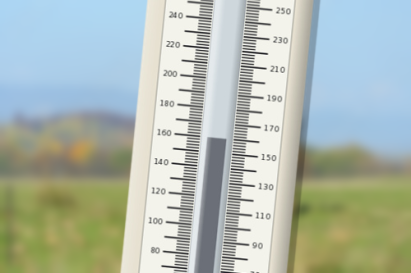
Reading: 160; mmHg
